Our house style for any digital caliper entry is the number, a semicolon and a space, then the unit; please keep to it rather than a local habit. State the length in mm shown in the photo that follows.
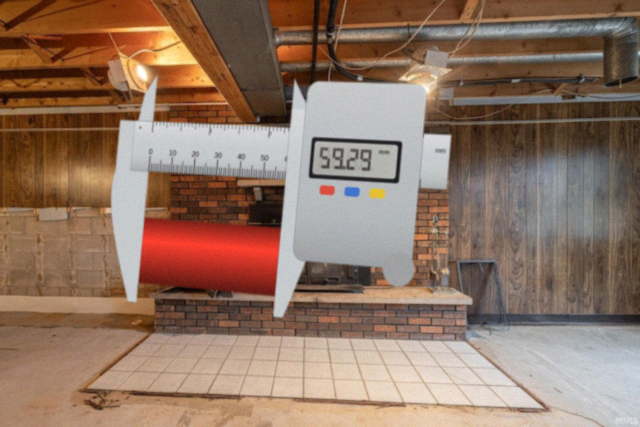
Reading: 59.29; mm
